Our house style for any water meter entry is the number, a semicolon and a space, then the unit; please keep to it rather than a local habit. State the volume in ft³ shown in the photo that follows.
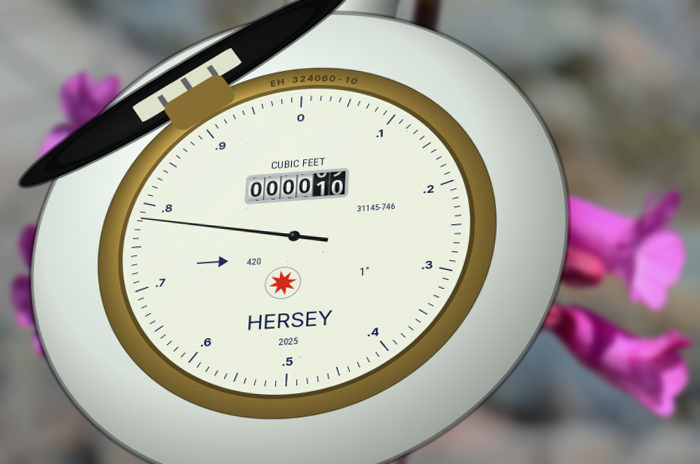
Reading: 9.78; ft³
